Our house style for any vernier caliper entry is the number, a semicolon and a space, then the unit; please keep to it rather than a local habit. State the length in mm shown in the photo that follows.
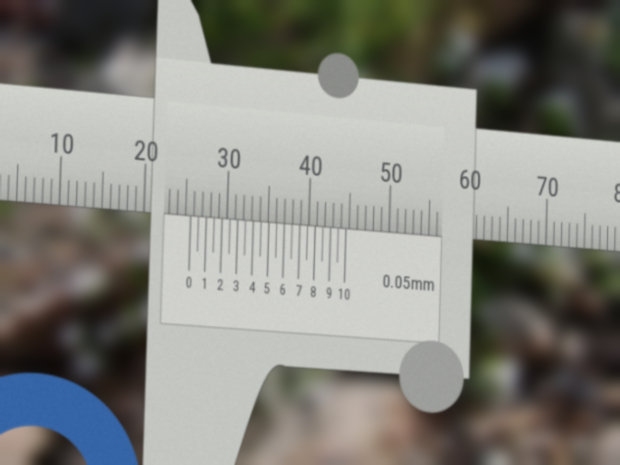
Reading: 25.6; mm
